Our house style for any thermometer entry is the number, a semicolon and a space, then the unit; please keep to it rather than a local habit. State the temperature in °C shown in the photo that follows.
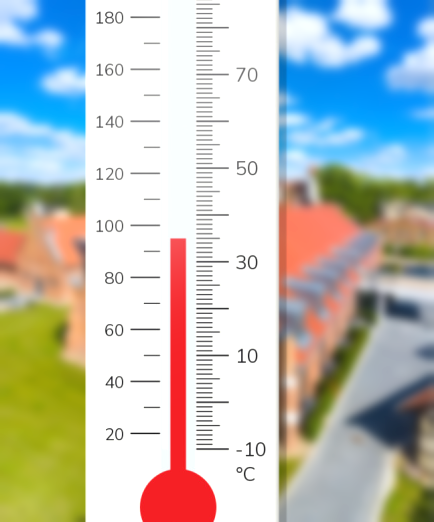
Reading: 35; °C
